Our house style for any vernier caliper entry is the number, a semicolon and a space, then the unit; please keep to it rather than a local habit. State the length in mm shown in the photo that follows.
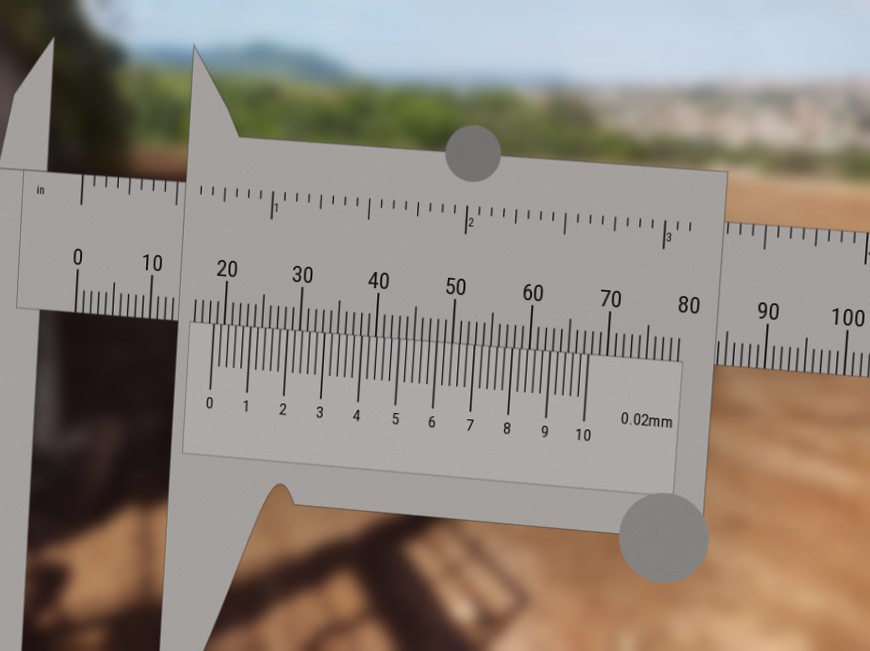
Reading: 18.6; mm
